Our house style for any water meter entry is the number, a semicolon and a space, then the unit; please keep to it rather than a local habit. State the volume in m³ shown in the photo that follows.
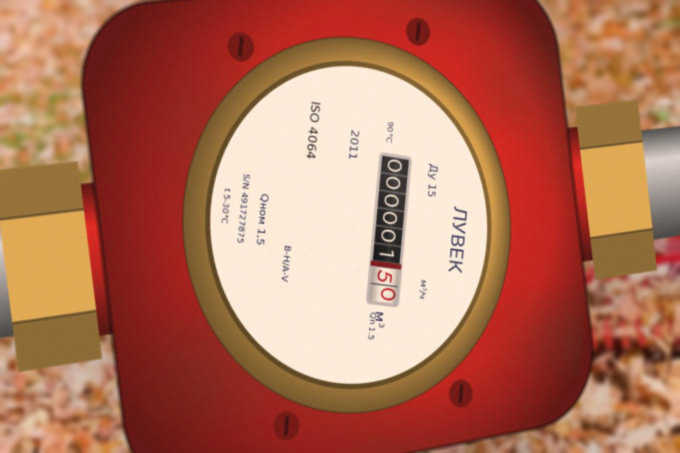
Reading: 1.50; m³
